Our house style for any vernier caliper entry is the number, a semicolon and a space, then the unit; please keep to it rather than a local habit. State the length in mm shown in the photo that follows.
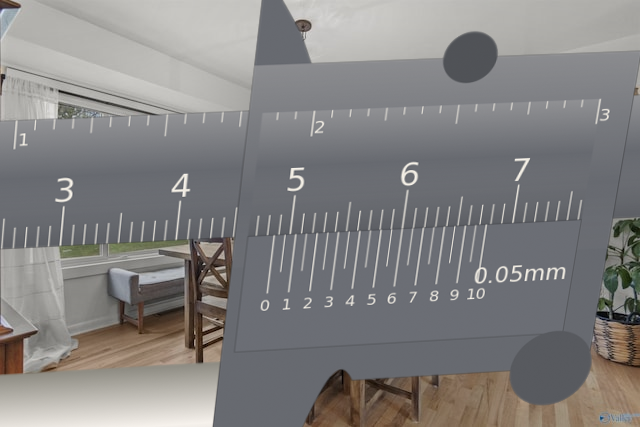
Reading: 48.6; mm
